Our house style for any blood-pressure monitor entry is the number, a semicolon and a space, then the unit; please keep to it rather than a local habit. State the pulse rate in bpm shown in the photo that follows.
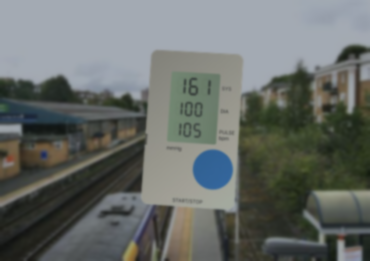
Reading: 105; bpm
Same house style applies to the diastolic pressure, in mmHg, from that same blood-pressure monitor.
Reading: 100; mmHg
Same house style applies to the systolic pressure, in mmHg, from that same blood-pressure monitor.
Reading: 161; mmHg
